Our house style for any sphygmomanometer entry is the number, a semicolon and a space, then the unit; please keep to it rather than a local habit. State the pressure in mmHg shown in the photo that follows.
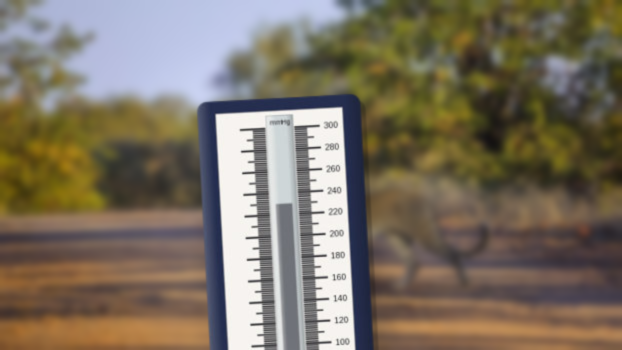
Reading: 230; mmHg
